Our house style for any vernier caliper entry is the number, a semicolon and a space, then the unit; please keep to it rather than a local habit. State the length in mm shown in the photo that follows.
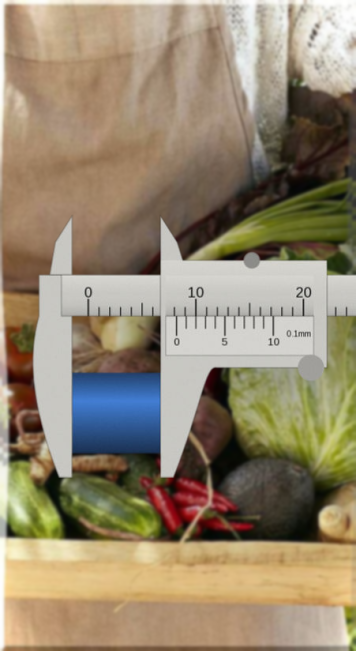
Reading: 8.2; mm
